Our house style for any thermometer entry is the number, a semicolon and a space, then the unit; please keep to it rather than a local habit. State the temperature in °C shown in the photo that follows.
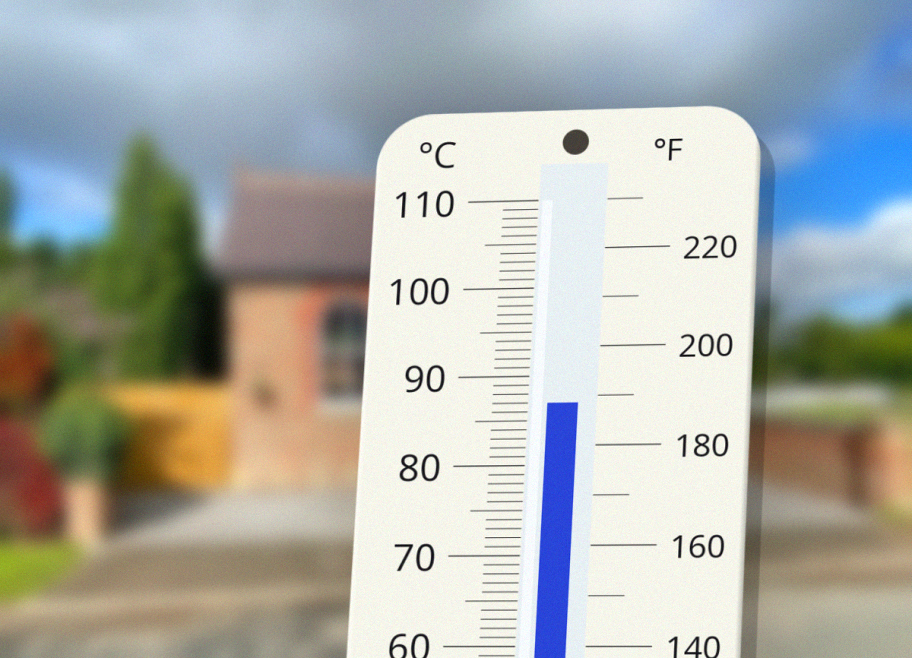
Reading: 87; °C
